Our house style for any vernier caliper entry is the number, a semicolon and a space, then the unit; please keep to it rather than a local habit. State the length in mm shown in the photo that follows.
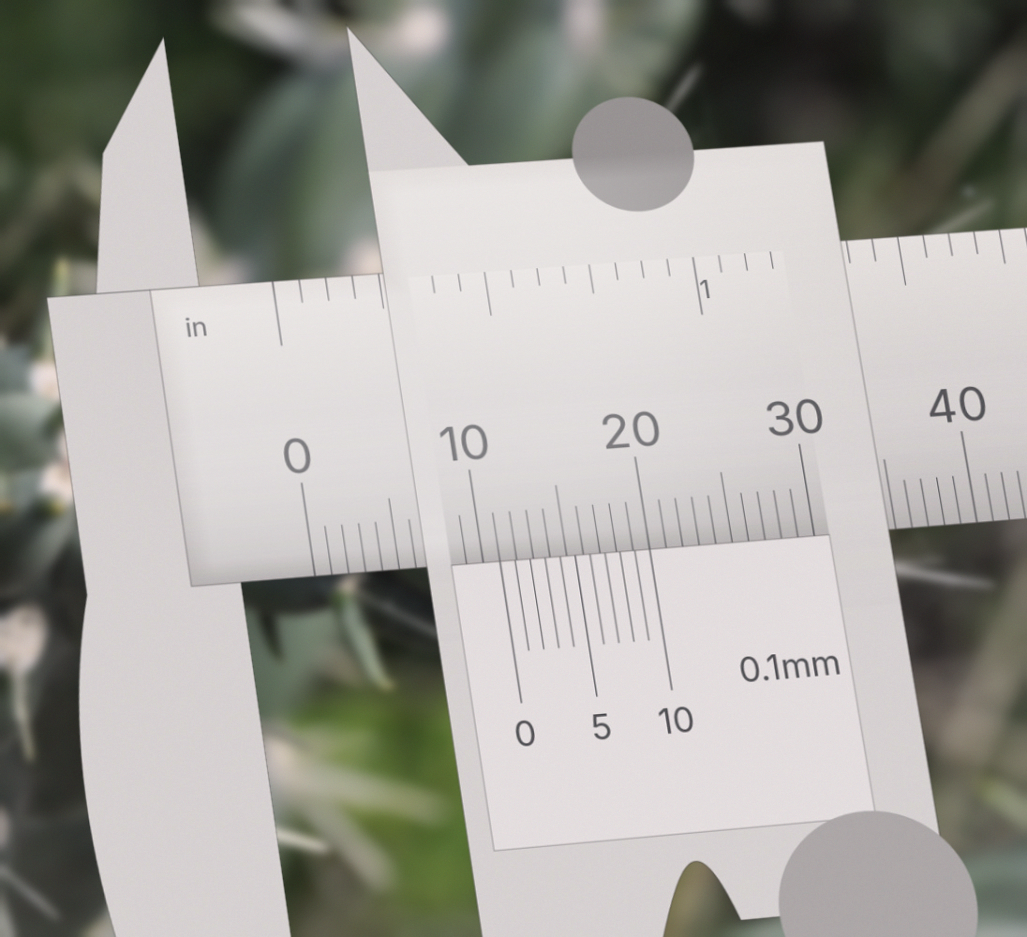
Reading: 11.0; mm
